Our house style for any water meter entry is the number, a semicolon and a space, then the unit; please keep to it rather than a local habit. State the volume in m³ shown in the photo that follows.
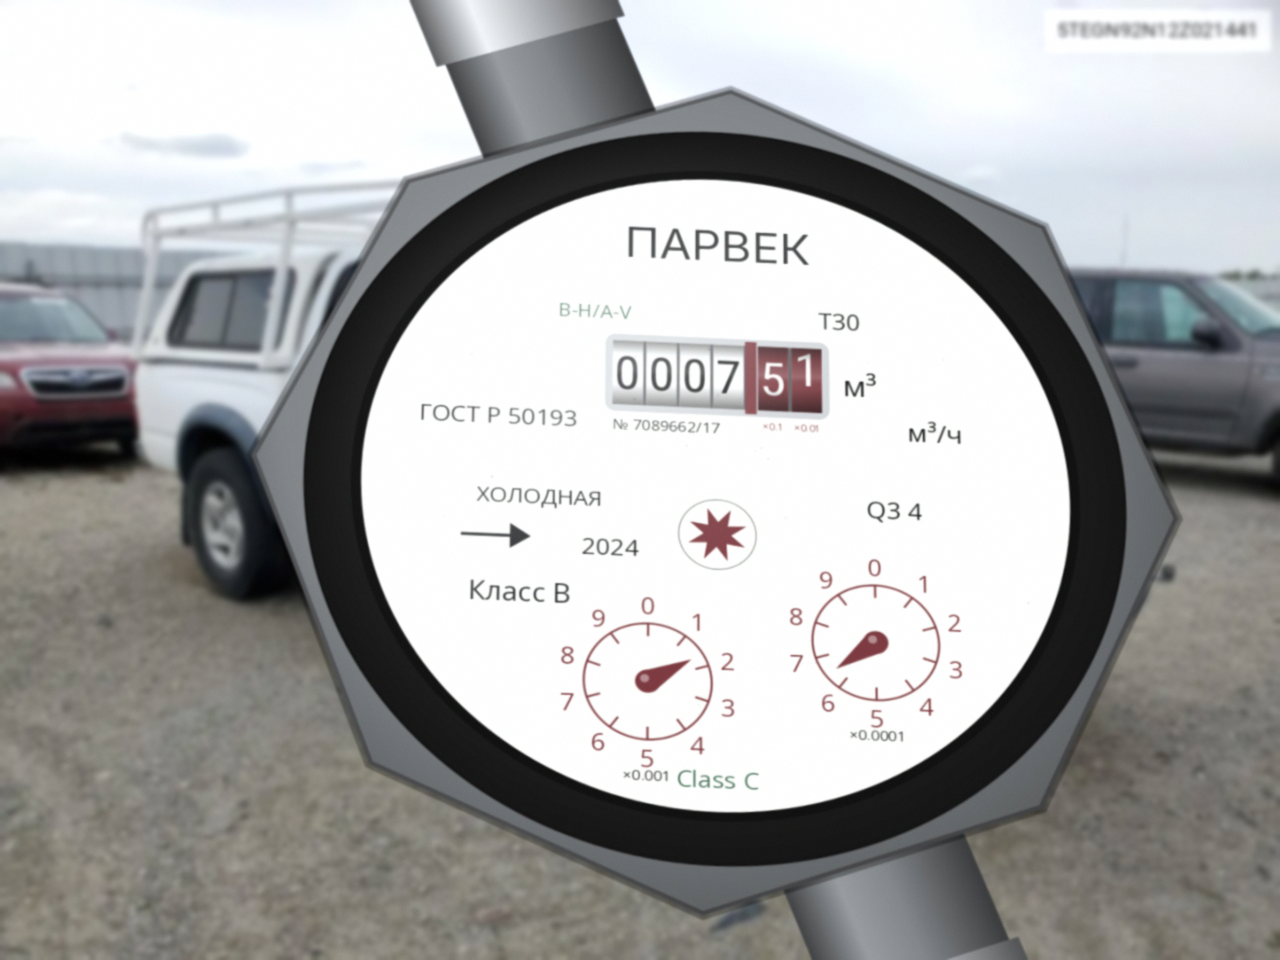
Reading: 7.5116; m³
